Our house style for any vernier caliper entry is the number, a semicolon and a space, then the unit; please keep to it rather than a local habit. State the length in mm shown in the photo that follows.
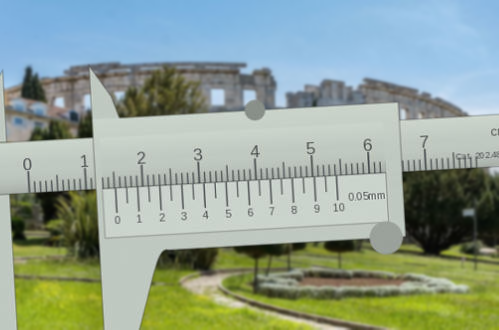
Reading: 15.2; mm
